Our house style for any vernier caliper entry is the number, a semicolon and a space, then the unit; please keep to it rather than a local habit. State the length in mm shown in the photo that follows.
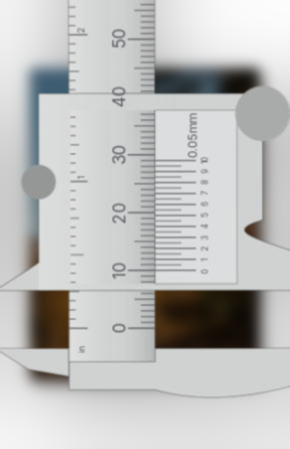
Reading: 10.0; mm
